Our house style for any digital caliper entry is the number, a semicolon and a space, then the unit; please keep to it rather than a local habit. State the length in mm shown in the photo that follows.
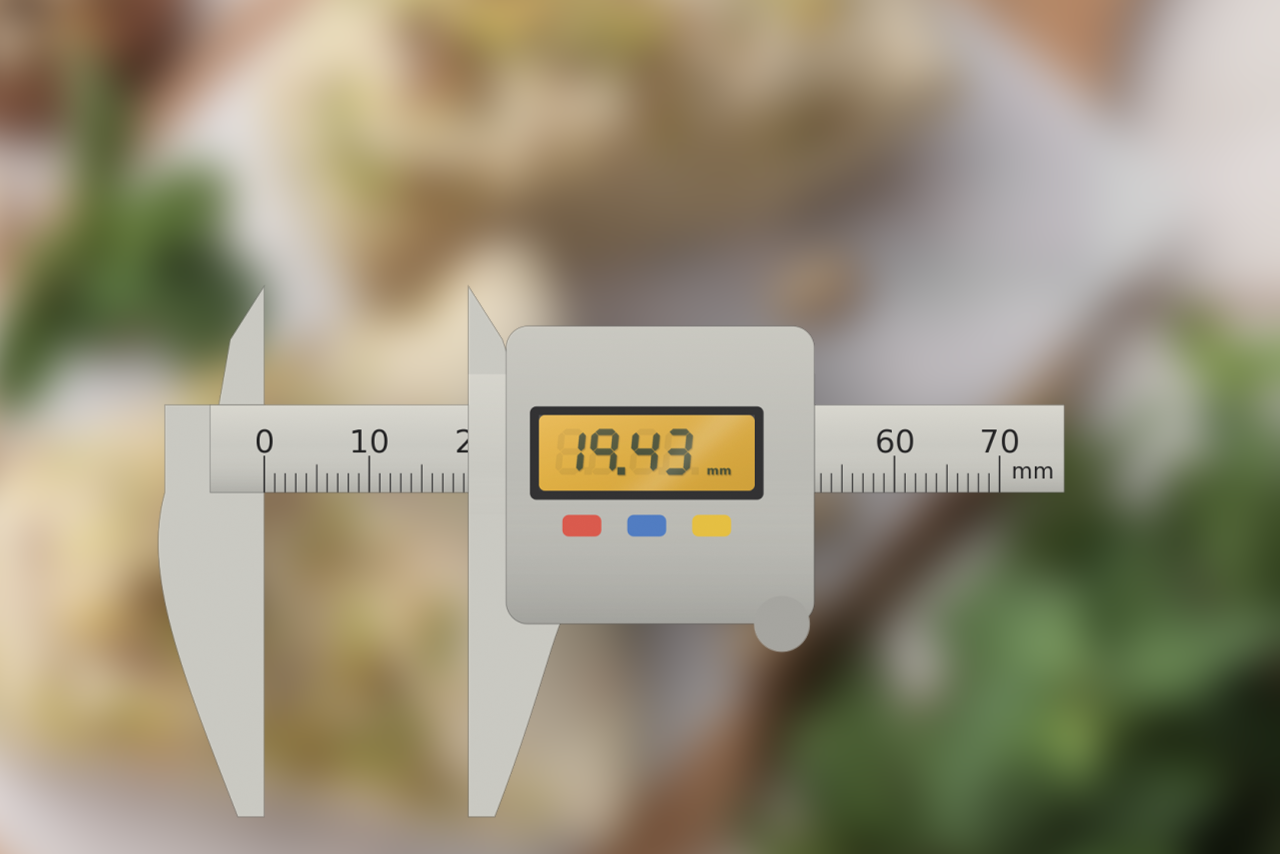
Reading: 19.43; mm
